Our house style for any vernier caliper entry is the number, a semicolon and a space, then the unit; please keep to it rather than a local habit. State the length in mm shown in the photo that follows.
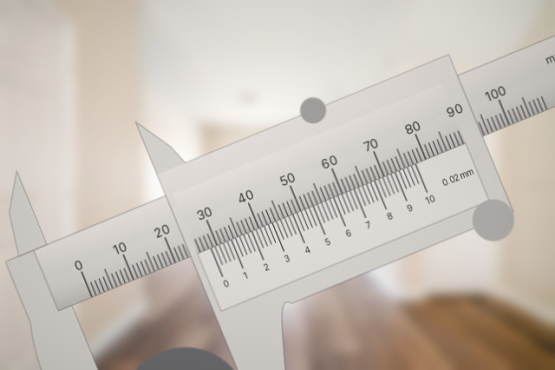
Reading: 28.5; mm
